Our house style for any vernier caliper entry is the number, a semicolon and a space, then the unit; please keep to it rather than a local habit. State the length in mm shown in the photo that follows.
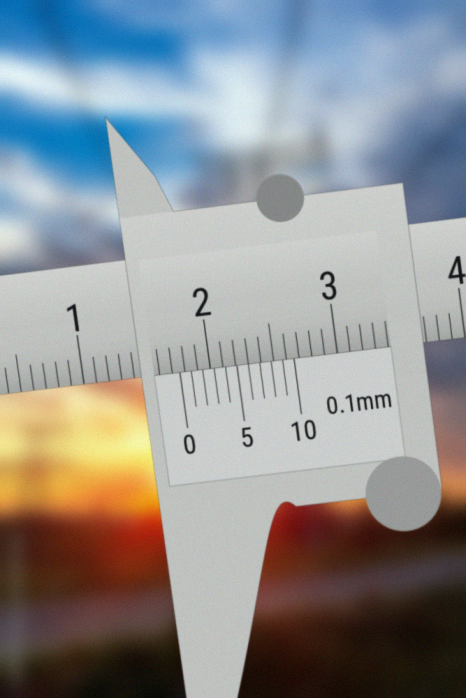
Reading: 17.6; mm
